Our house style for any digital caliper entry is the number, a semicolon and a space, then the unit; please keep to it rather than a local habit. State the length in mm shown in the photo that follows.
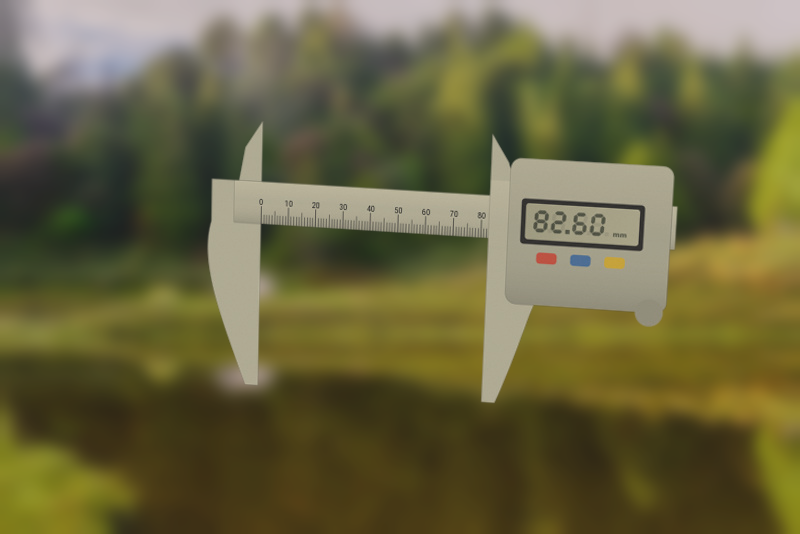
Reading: 82.60; mm
